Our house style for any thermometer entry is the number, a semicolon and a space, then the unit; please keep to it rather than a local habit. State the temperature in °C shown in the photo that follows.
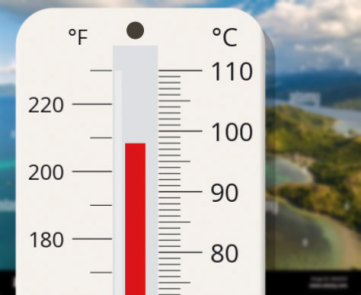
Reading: 98; °C
